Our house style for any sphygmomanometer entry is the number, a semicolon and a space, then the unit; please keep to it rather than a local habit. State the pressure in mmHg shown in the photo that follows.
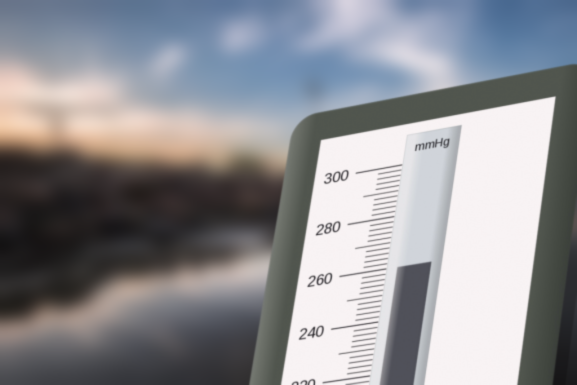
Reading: 260; mmHg
